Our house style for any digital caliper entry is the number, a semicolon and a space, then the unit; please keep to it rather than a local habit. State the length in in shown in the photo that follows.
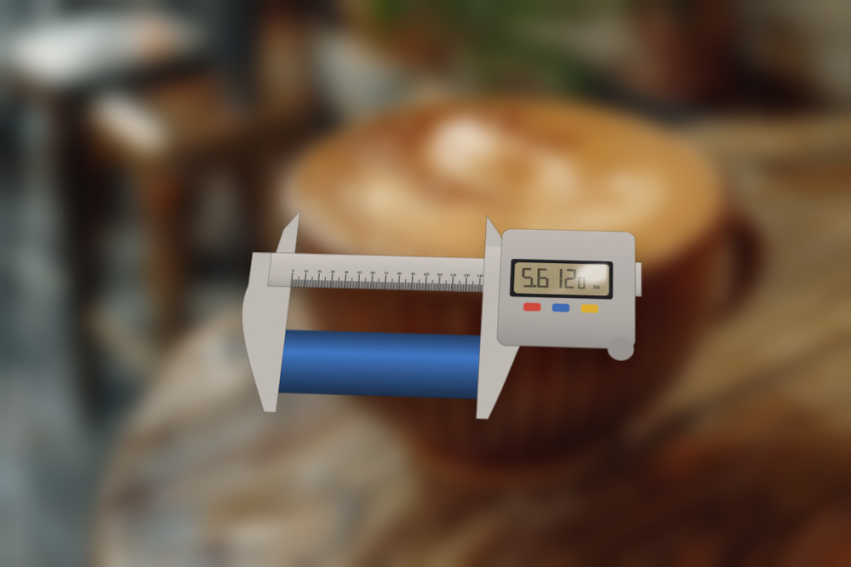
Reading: 5.6120; in
